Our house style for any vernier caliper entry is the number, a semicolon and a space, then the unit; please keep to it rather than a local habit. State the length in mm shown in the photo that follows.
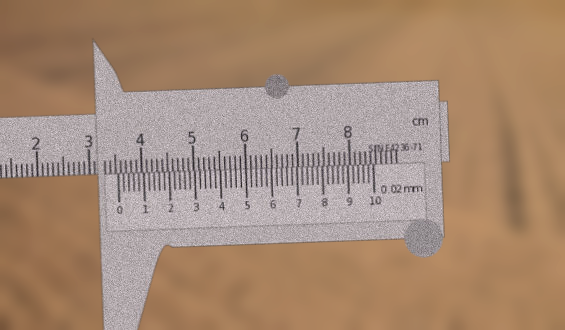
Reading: 35.5; mm
